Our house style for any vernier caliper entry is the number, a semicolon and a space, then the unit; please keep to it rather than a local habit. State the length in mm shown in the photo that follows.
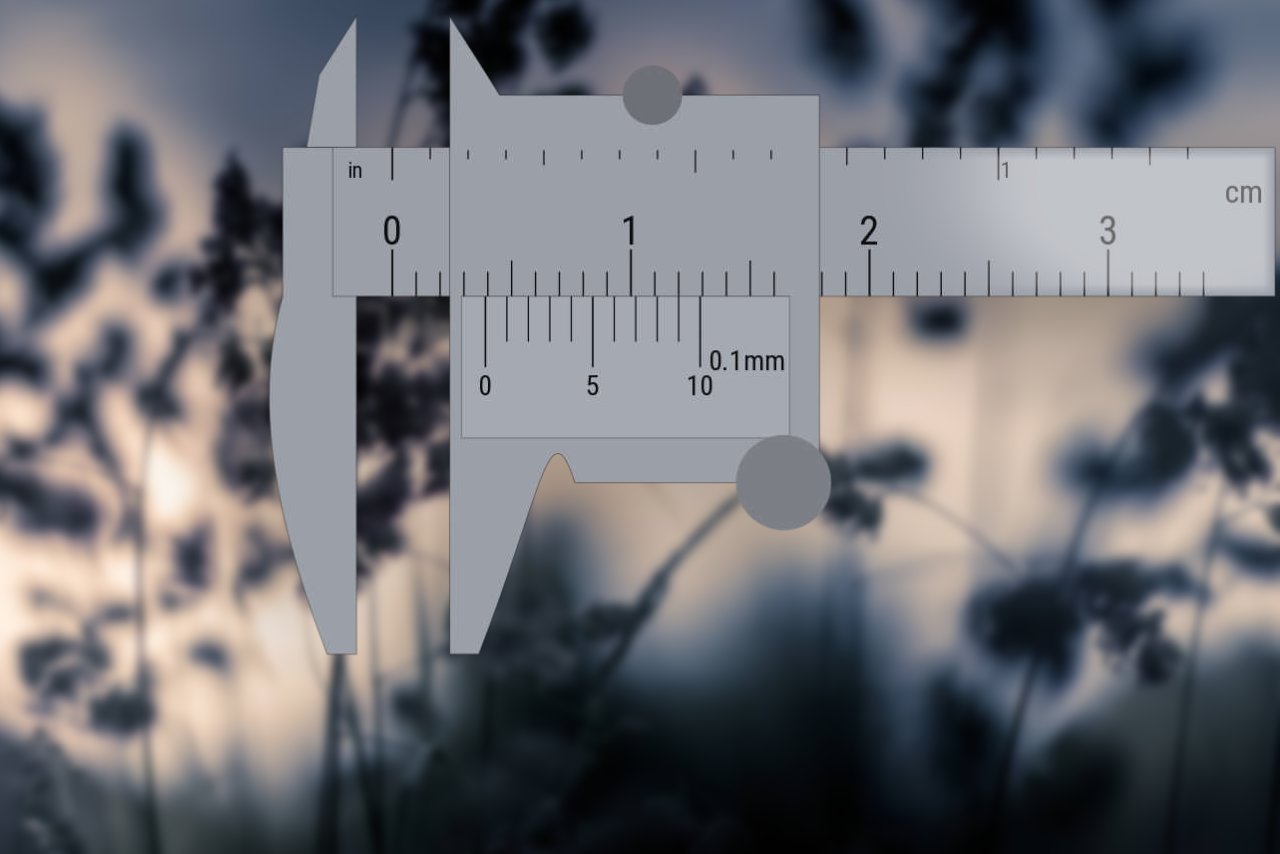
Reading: 3.9; mm
